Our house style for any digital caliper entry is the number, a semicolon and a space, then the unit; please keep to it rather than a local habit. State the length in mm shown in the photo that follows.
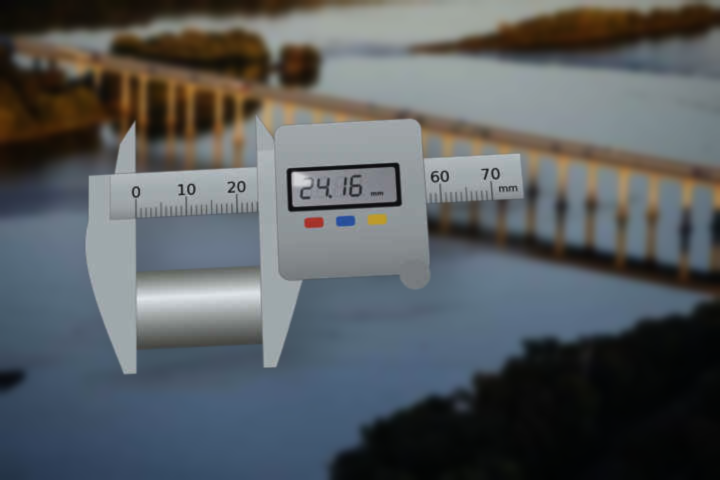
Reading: 24.16; mm
